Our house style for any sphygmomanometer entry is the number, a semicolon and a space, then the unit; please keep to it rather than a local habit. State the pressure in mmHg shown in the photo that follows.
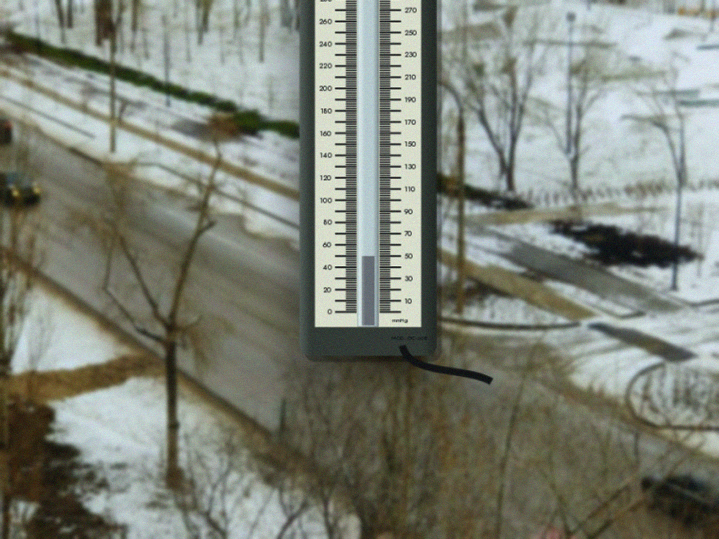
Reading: 50; mmHg
